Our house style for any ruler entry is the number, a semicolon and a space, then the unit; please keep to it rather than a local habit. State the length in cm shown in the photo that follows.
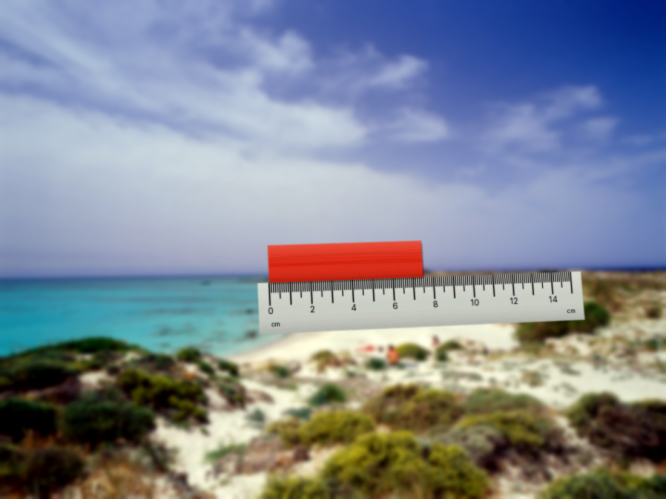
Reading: 7.5; cm
